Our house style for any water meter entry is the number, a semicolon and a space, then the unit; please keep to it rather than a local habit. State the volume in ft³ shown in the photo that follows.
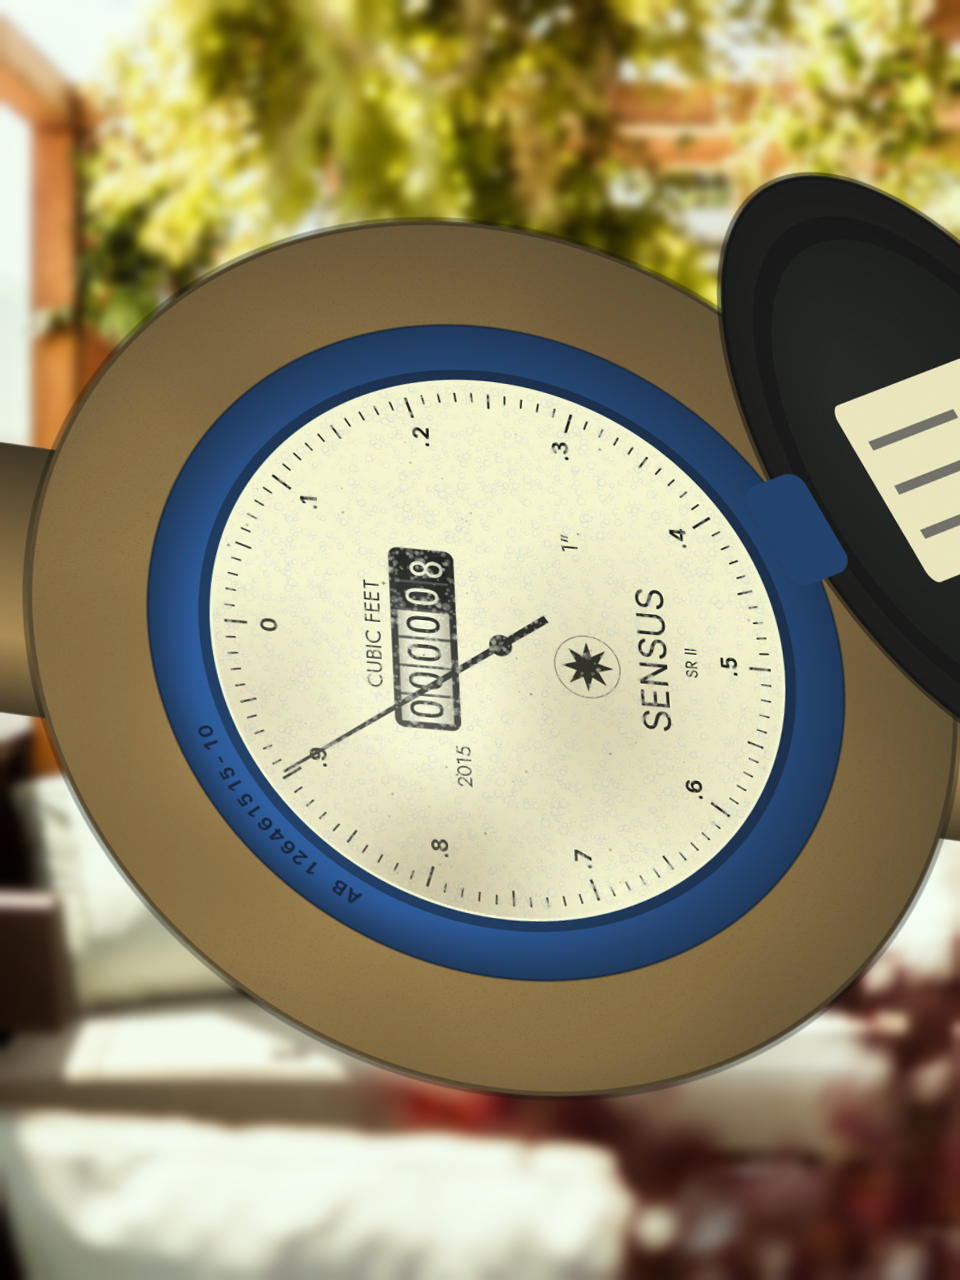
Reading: 7.90; ft³
